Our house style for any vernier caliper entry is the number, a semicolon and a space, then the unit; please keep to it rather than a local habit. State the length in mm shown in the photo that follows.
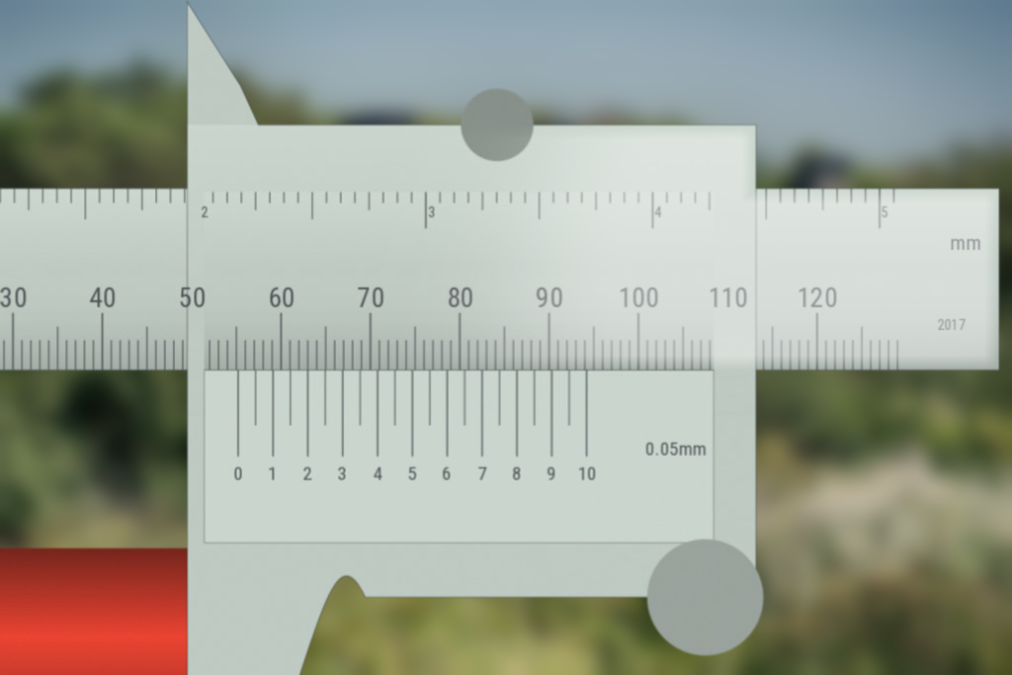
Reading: 55.2; mm
